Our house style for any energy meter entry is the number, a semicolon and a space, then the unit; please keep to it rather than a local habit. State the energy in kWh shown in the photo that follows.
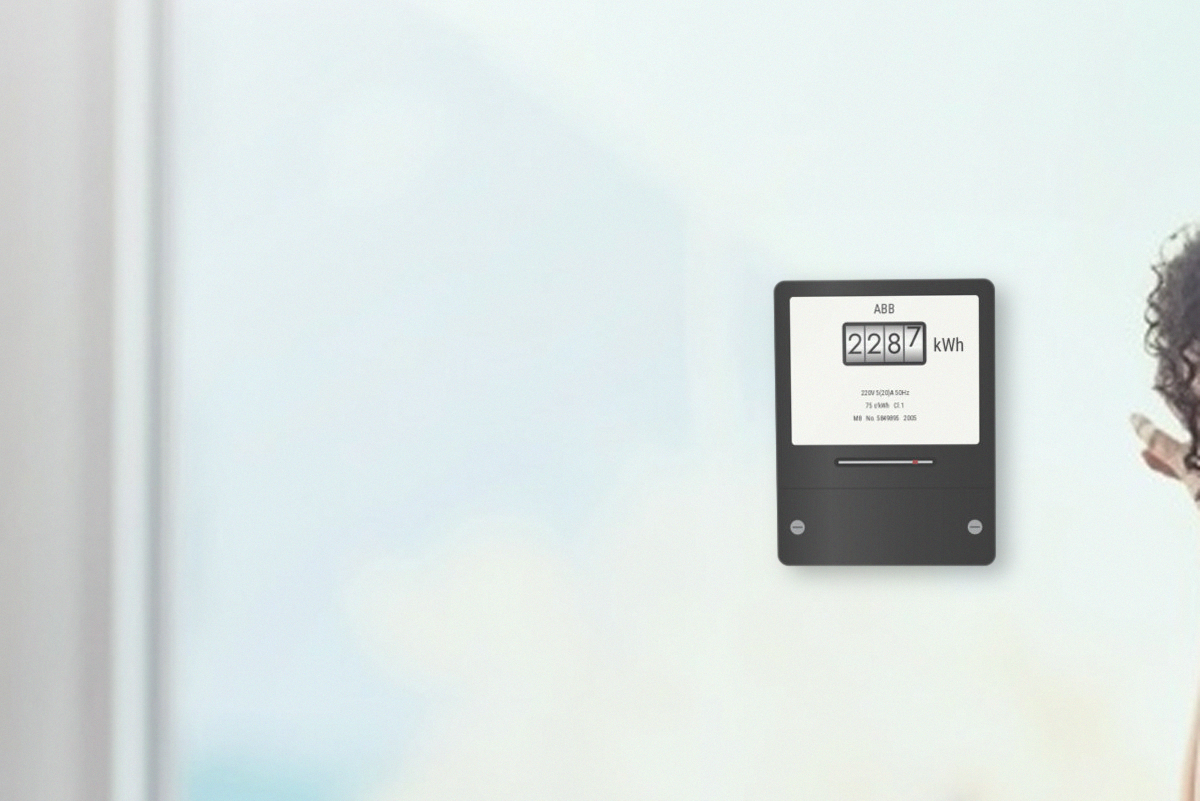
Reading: 2287; kWh
